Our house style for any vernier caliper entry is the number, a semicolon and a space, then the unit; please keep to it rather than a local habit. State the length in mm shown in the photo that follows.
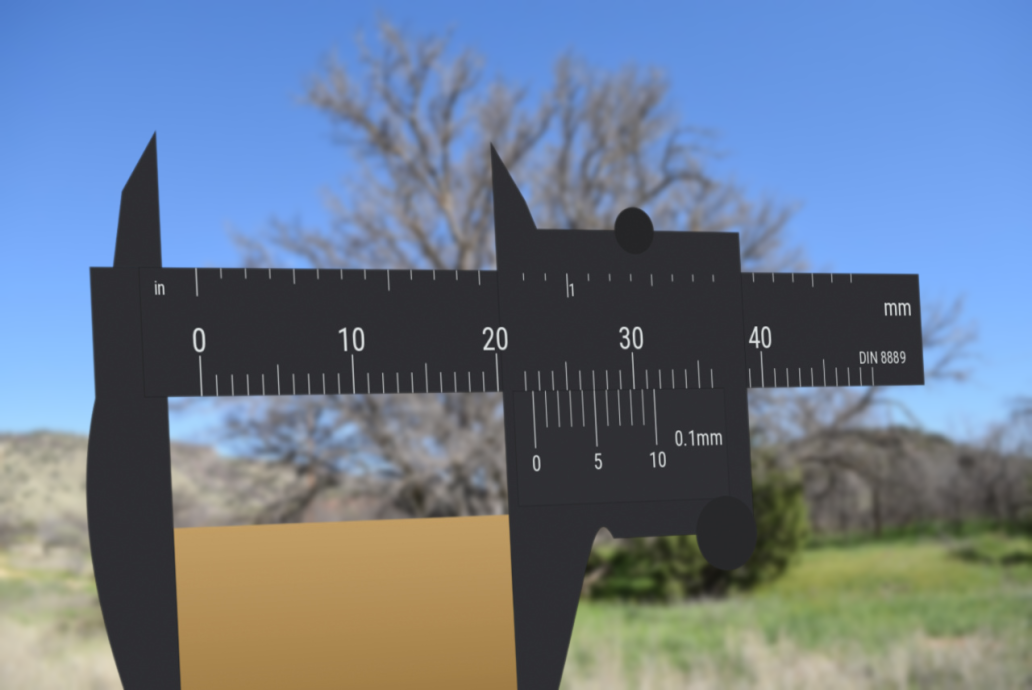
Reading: 22.5; mm
